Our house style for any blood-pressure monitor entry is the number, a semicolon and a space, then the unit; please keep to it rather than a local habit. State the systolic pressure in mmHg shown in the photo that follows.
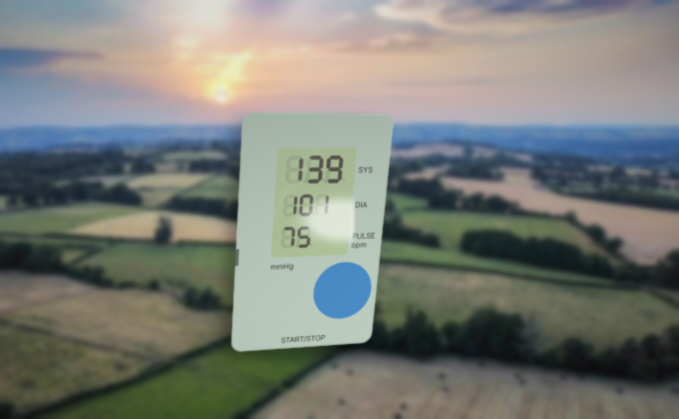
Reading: 139; mmHg
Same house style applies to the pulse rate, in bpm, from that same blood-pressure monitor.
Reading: 75; bpm
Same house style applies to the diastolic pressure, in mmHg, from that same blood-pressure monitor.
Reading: 101; mmHg
